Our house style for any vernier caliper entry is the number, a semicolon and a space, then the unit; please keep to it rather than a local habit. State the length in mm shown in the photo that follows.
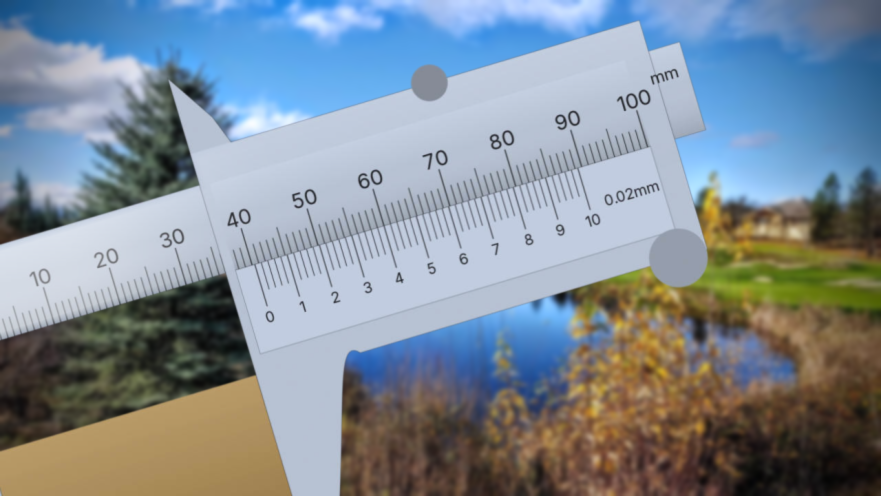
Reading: 40.4; mm
